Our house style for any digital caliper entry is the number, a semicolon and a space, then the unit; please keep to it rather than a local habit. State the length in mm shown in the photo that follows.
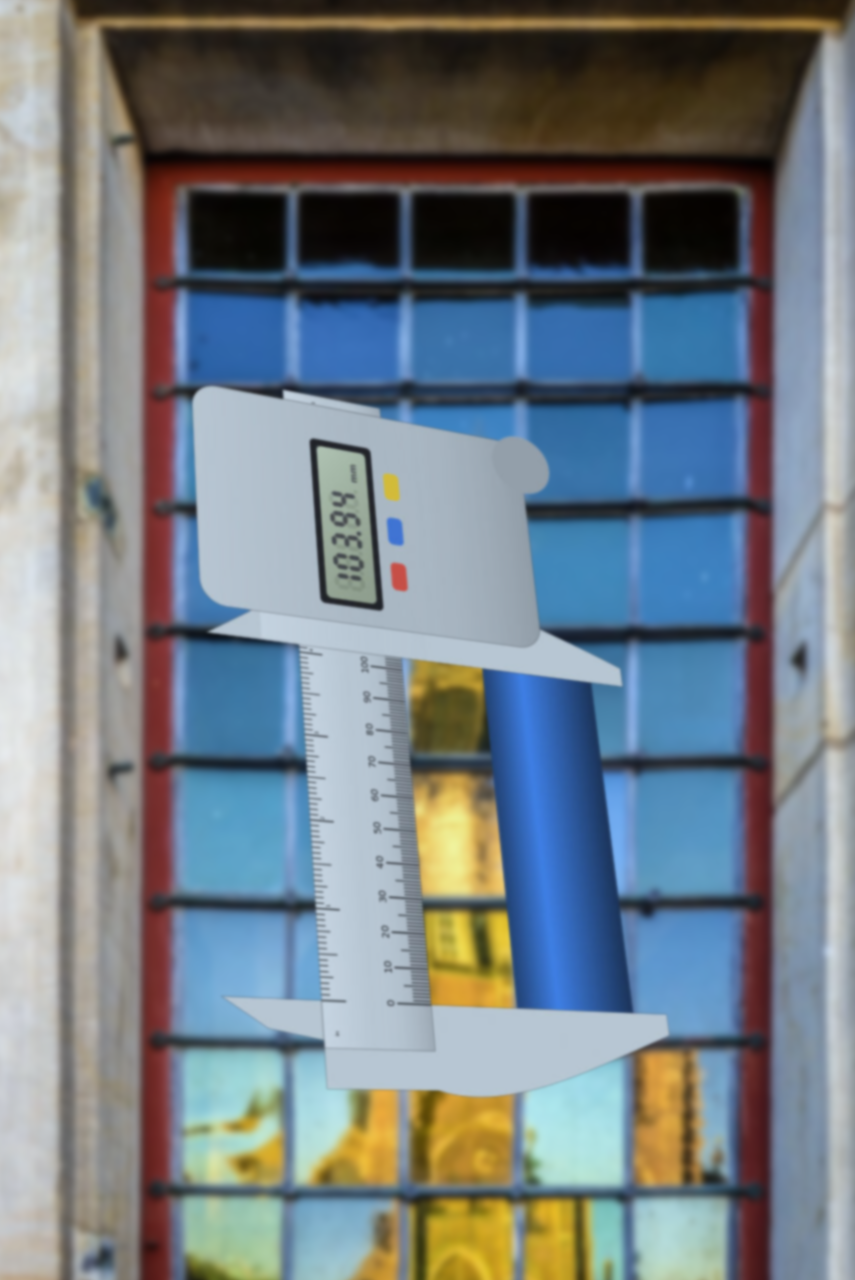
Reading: 103.94; mm
